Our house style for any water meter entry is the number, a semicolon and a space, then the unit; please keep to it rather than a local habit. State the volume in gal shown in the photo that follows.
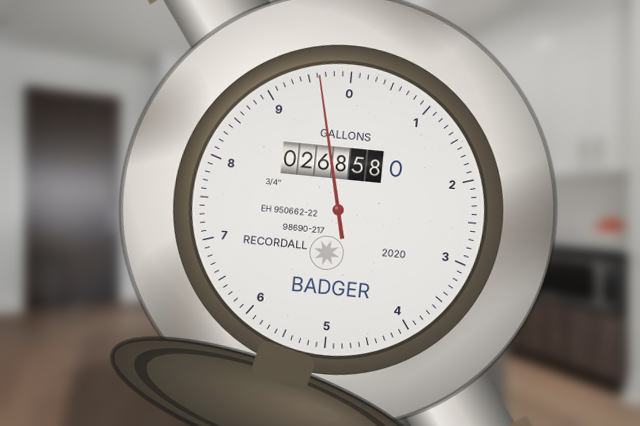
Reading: 268579.6; gal
